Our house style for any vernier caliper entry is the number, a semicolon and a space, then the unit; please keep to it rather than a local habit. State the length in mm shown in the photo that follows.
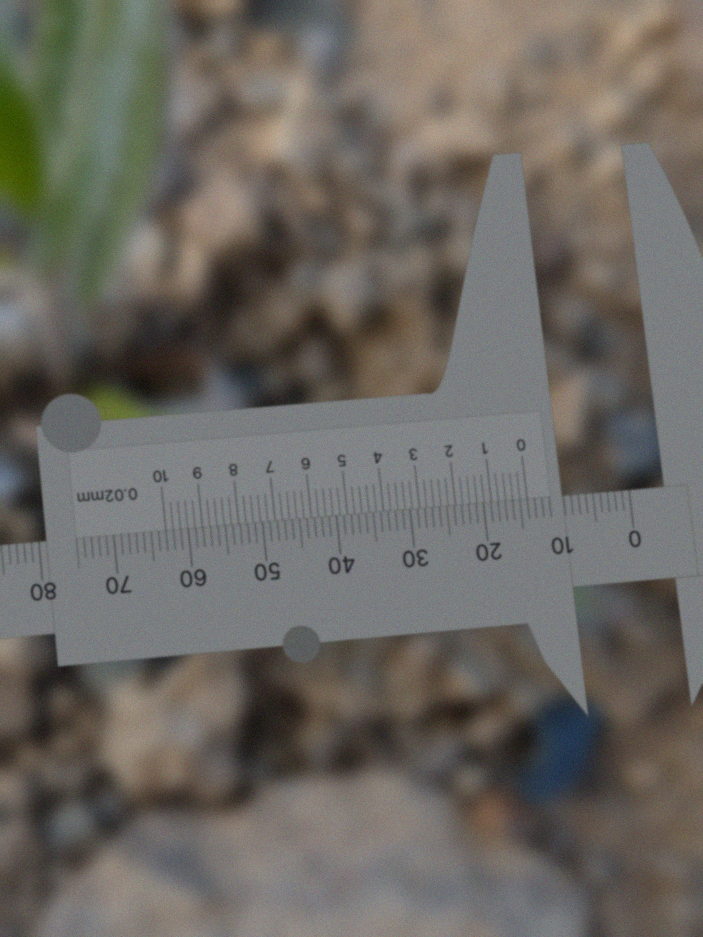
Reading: 14.0; mm
